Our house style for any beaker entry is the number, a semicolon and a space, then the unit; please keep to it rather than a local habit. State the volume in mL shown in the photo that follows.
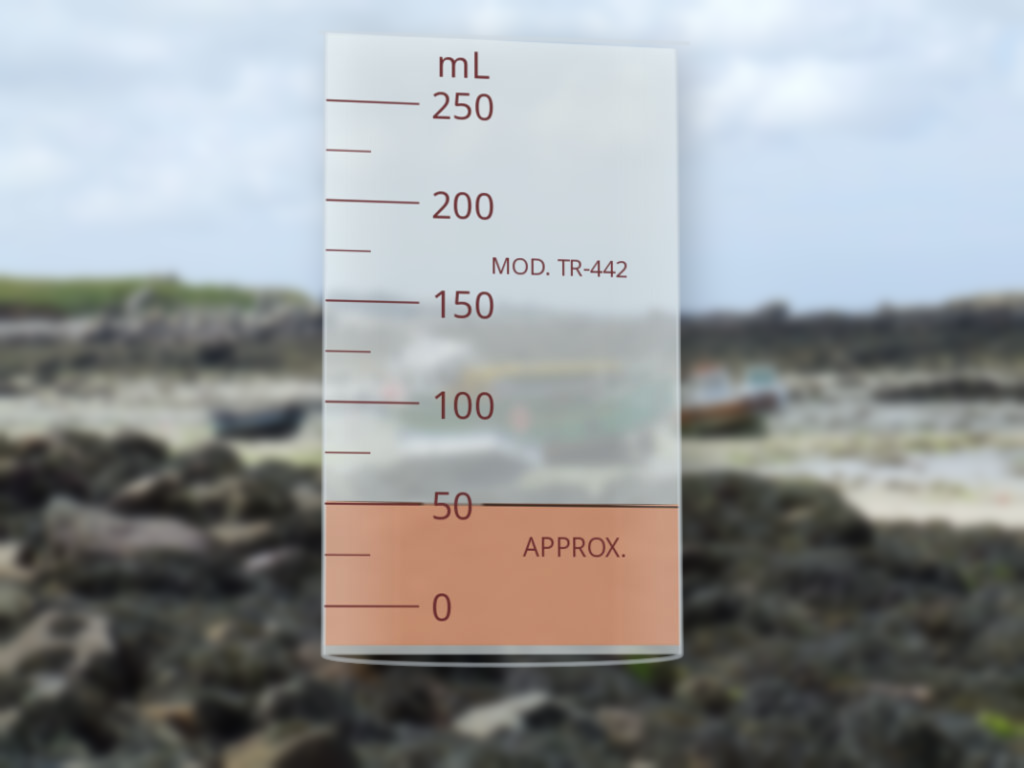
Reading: 50; mL
